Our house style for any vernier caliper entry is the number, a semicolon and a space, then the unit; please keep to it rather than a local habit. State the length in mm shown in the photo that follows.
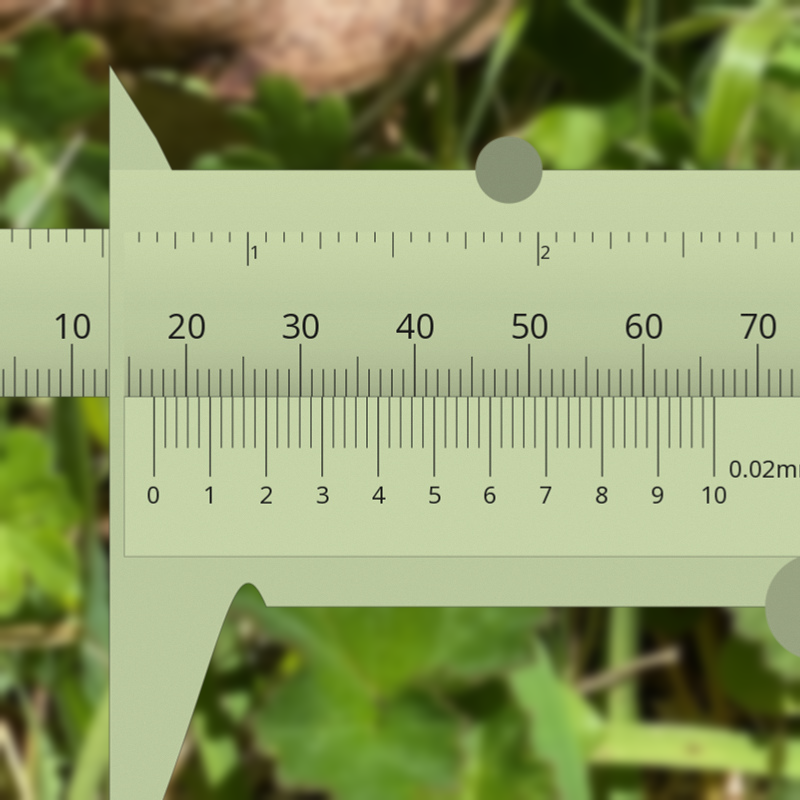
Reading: 17.2; mm
